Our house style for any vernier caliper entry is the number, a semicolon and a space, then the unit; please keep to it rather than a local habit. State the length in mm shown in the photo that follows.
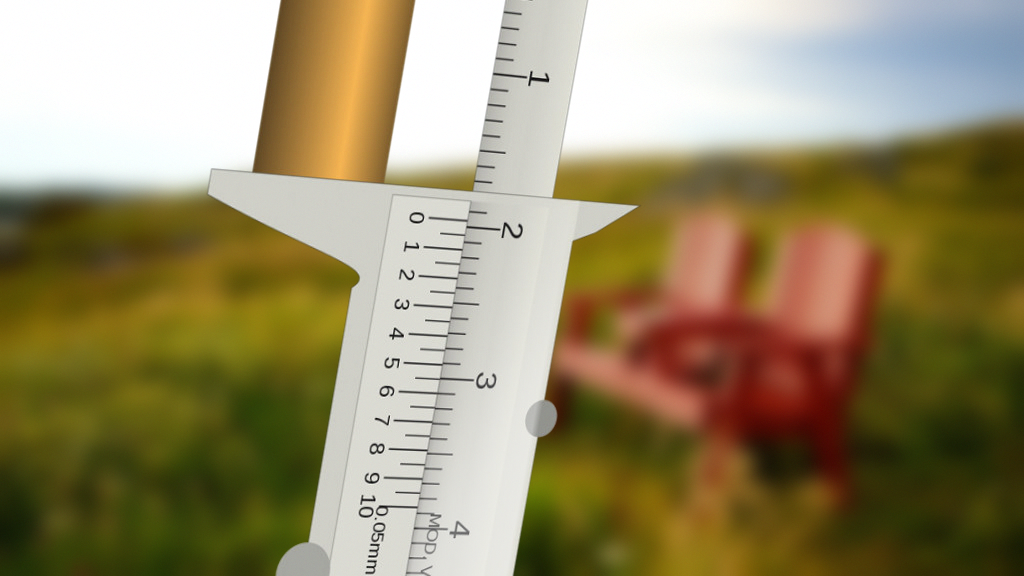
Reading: 19.6; mm
